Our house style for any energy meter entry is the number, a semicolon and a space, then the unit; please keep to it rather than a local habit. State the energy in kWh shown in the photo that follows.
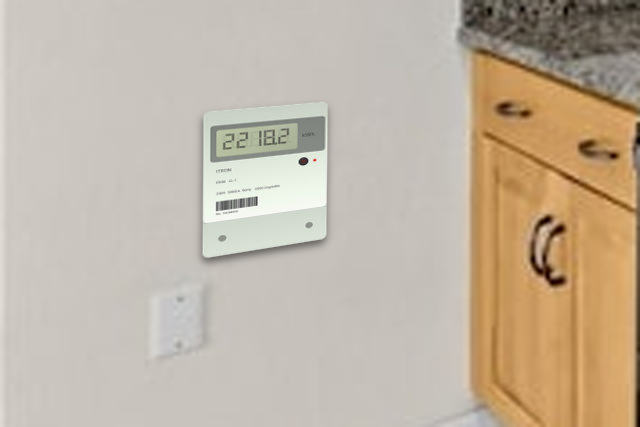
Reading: 2218.2; kWh
